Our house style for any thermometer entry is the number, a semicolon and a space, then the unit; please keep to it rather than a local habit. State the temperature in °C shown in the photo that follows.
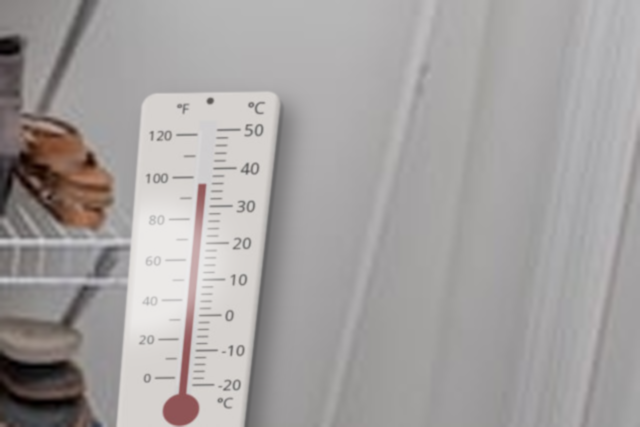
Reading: 36; °C
